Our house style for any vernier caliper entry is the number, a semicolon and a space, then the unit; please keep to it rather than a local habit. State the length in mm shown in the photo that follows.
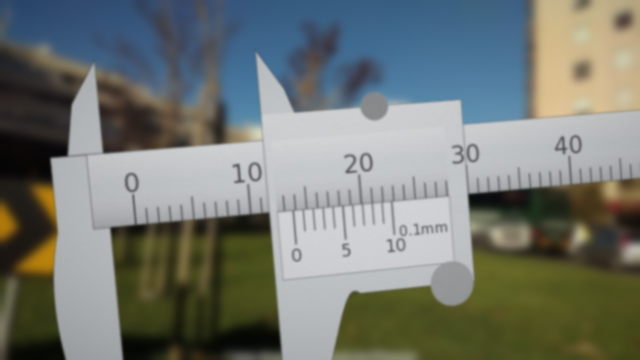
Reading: 13.8; mm
